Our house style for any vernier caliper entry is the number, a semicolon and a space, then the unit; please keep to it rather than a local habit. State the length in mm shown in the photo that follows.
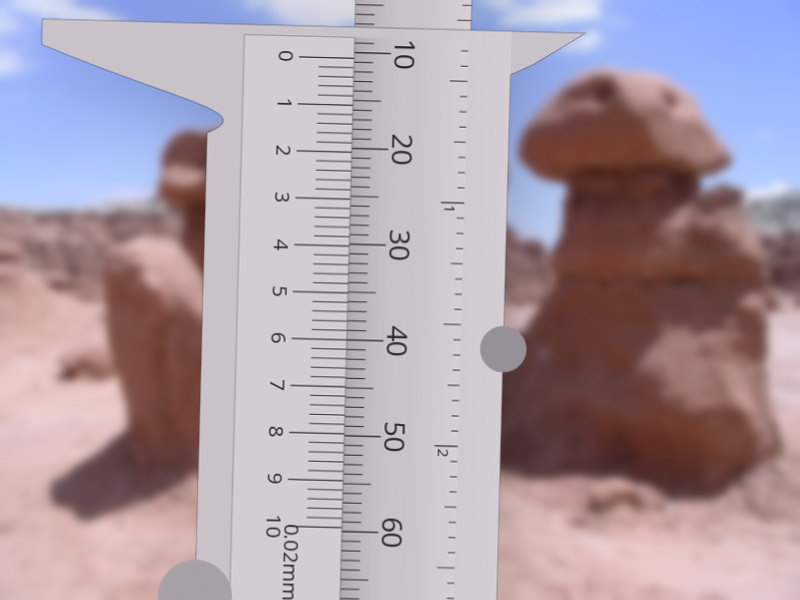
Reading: 10.6; mm
